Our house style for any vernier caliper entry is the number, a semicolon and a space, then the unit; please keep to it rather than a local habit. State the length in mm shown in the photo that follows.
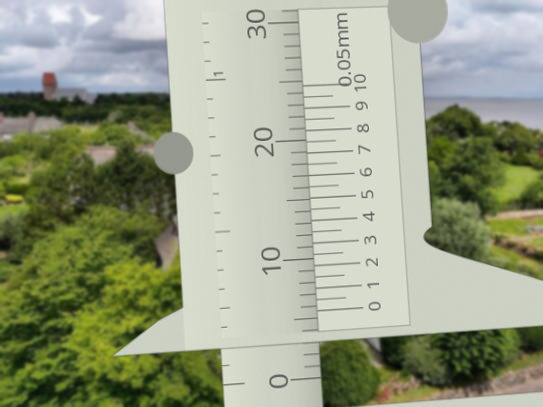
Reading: 5.6; mm
